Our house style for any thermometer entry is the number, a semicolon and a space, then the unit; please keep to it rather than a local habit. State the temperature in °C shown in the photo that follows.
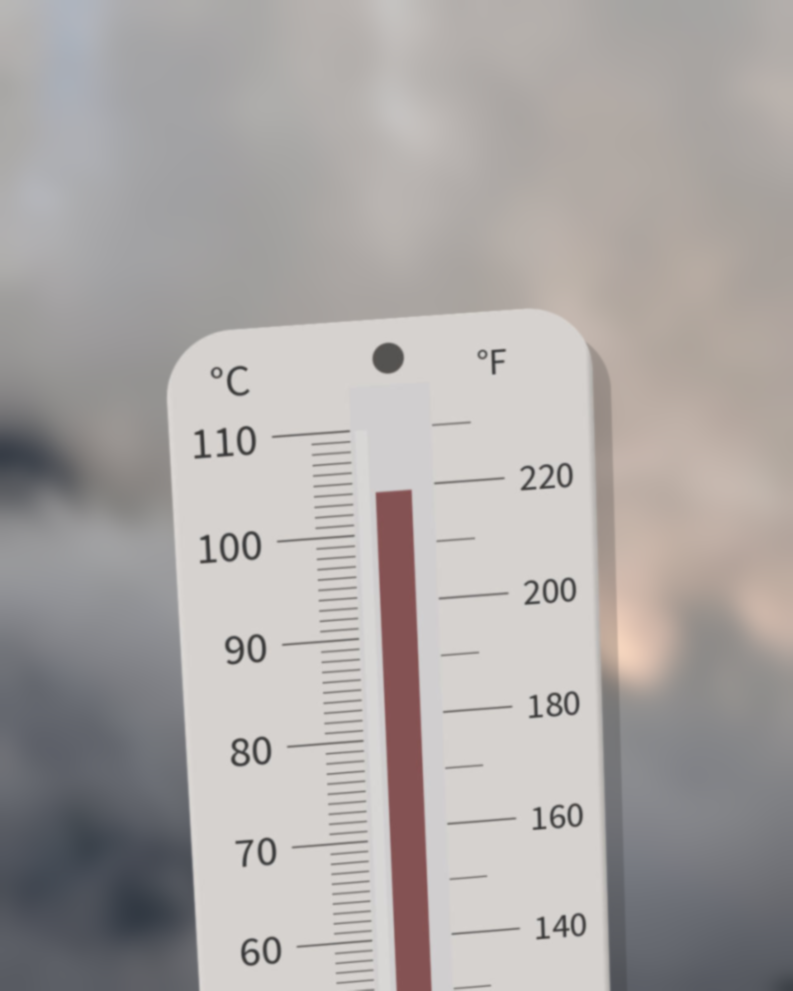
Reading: 104; °C
